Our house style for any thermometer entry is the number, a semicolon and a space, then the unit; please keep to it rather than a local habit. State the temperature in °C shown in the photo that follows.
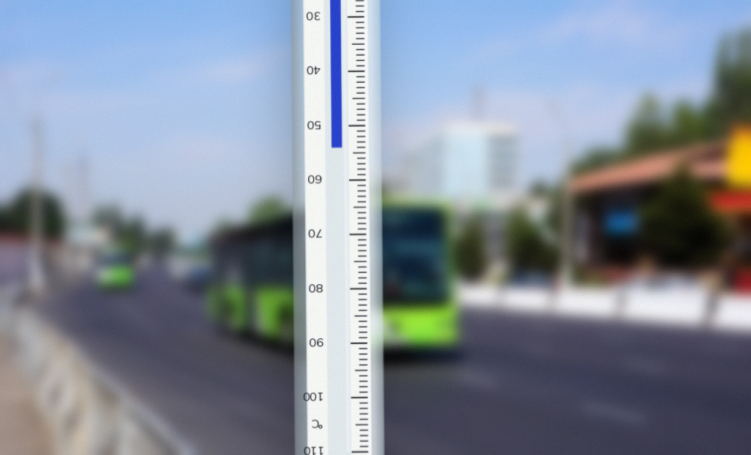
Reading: 54; °C
